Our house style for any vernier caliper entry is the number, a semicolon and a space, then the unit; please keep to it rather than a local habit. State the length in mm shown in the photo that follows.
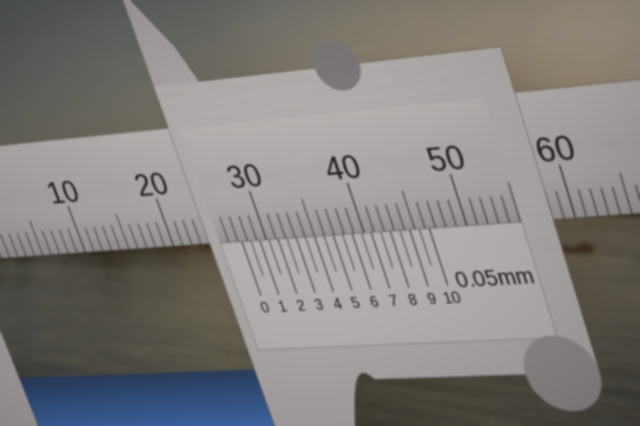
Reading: 27.4; mm
